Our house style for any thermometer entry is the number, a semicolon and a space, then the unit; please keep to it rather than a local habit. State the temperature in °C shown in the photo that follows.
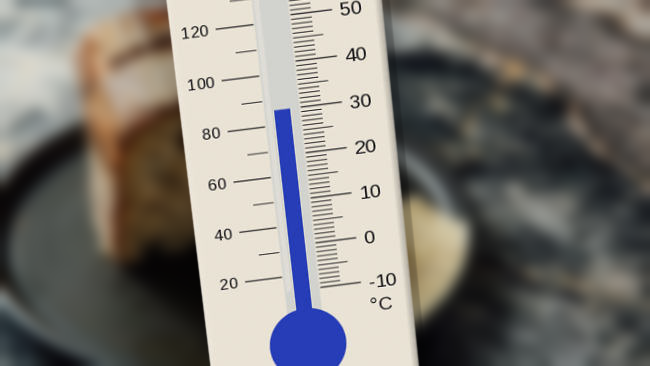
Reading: 30; °C
